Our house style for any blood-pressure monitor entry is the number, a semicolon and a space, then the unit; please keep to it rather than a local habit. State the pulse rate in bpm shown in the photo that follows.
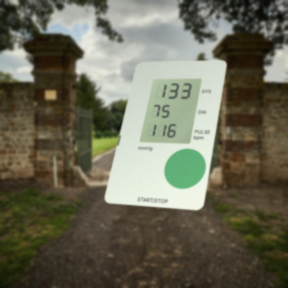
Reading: 116; bpm
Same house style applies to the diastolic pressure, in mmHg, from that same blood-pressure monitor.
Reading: 75; mmHg
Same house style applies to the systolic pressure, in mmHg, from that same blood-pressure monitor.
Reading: 133; mmHg
